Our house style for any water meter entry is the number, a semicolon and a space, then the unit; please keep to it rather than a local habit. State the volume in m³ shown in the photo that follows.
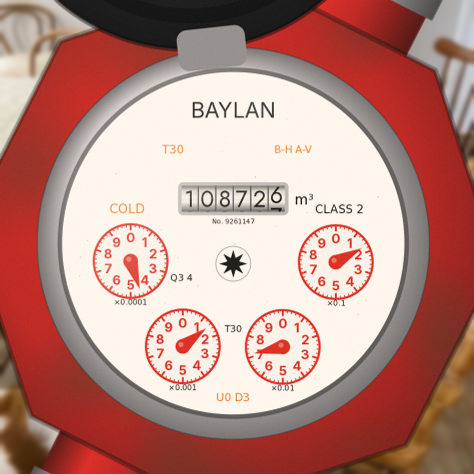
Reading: 108726.1714; m³
